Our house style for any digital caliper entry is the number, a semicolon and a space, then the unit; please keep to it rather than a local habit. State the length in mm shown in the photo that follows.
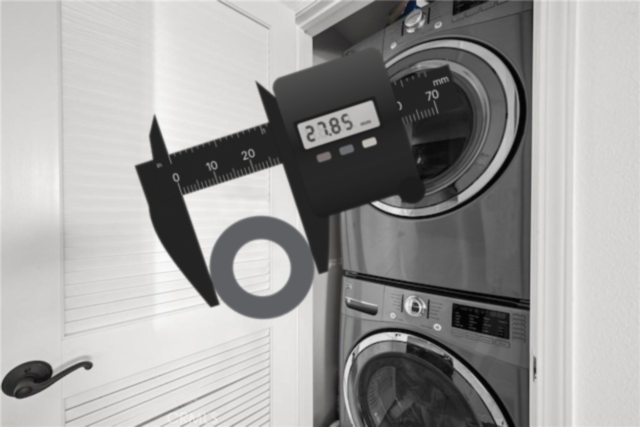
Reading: 27.85; mm
